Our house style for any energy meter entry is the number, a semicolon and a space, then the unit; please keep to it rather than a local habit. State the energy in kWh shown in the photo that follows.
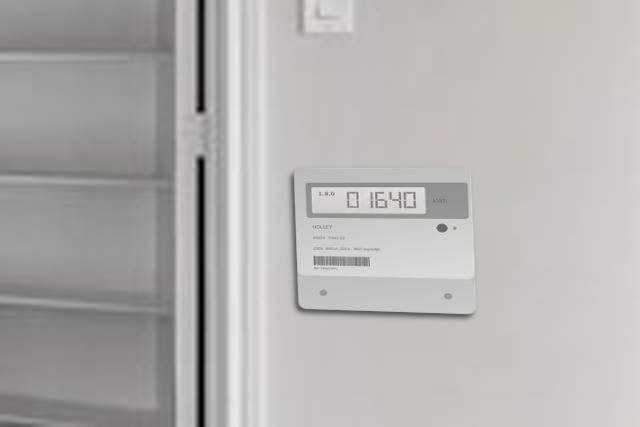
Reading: 1640; kWh
